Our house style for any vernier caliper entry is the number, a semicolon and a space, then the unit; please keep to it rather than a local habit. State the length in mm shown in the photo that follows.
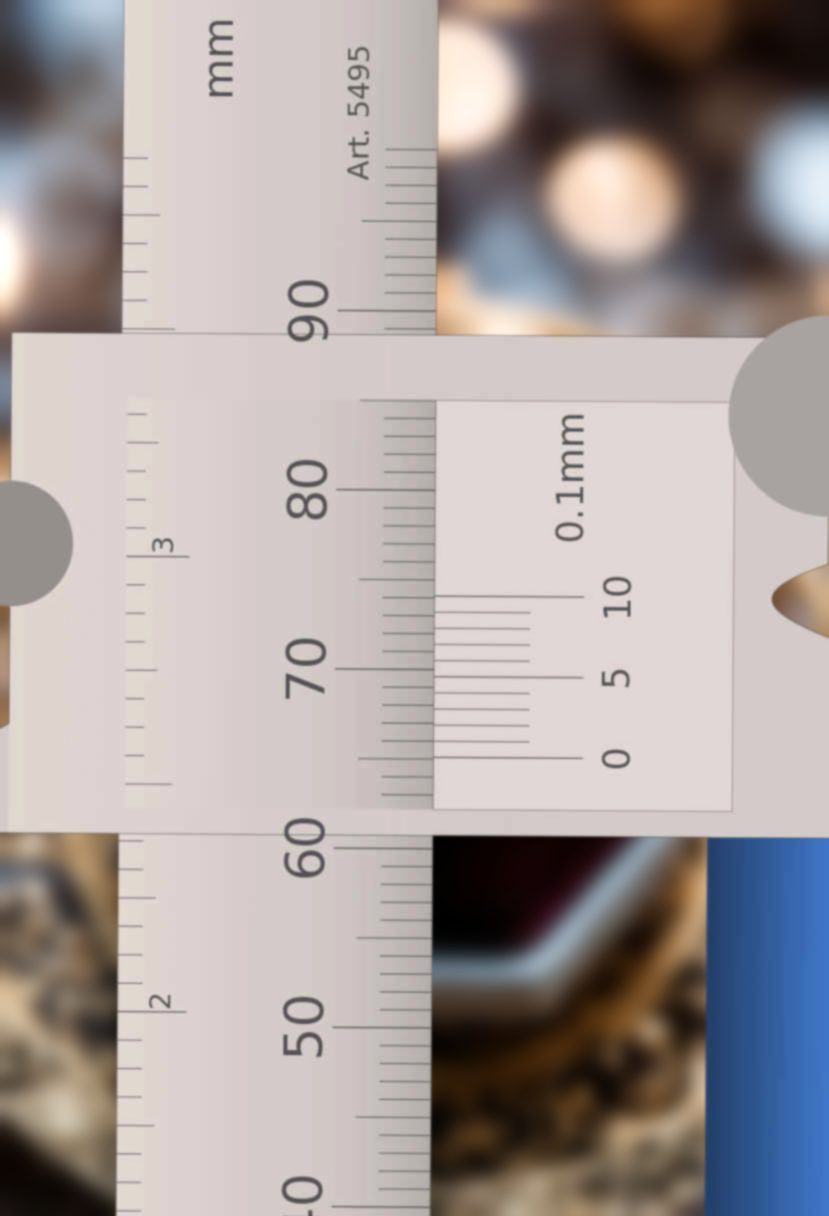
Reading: 65.1; mm
